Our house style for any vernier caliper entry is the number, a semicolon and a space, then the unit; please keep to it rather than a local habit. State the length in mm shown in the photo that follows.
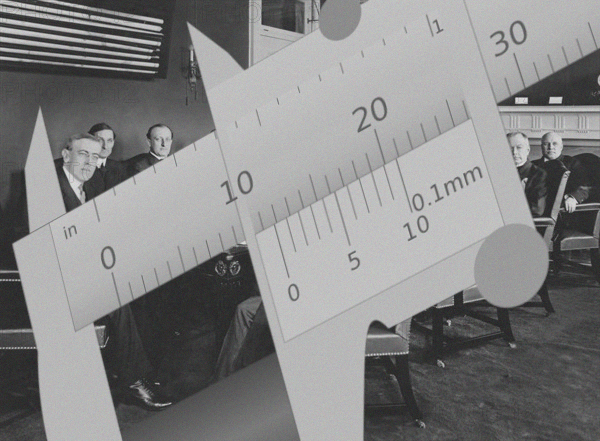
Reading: 11.8; mm
